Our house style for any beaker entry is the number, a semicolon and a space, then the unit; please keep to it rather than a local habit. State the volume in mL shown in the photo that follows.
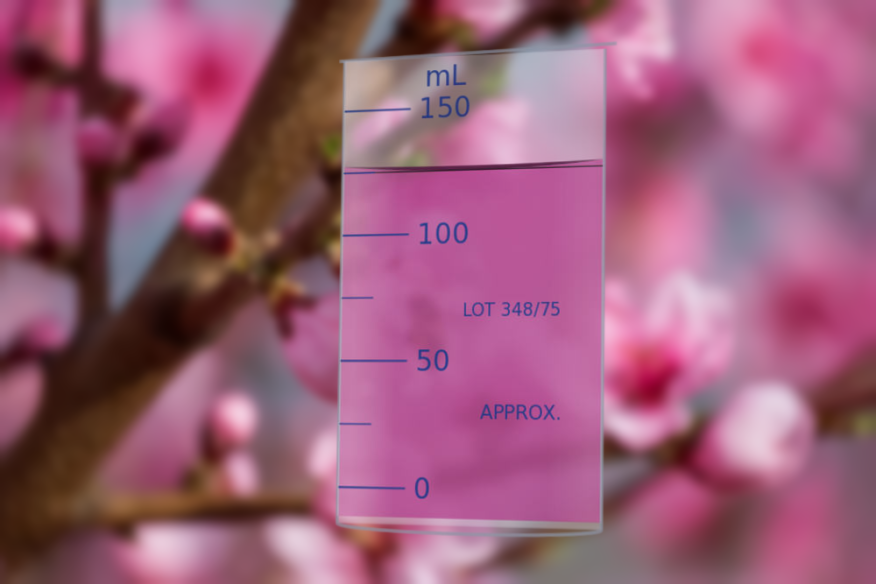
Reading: 125; mL
